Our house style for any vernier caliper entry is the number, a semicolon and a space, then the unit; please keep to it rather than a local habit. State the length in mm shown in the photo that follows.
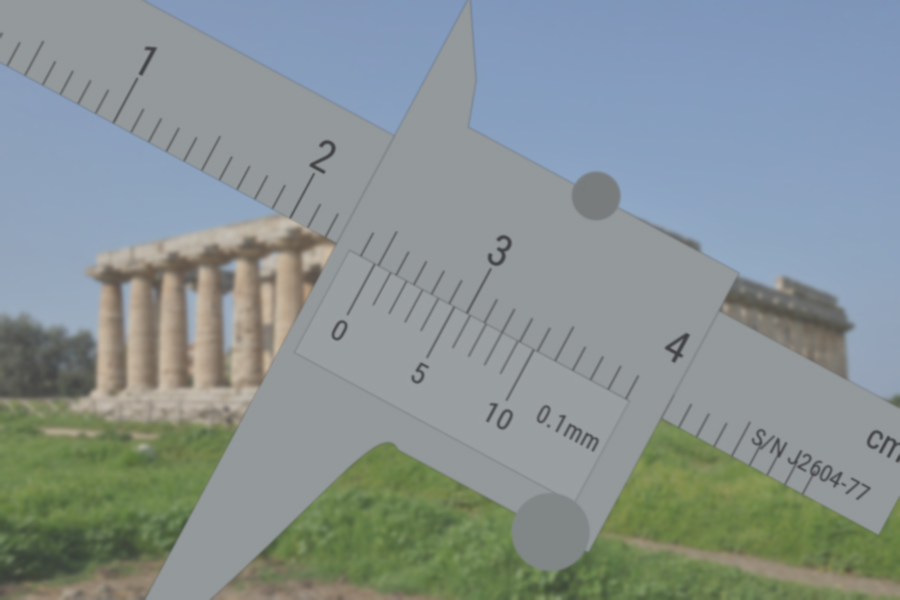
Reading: 24.8; mm
